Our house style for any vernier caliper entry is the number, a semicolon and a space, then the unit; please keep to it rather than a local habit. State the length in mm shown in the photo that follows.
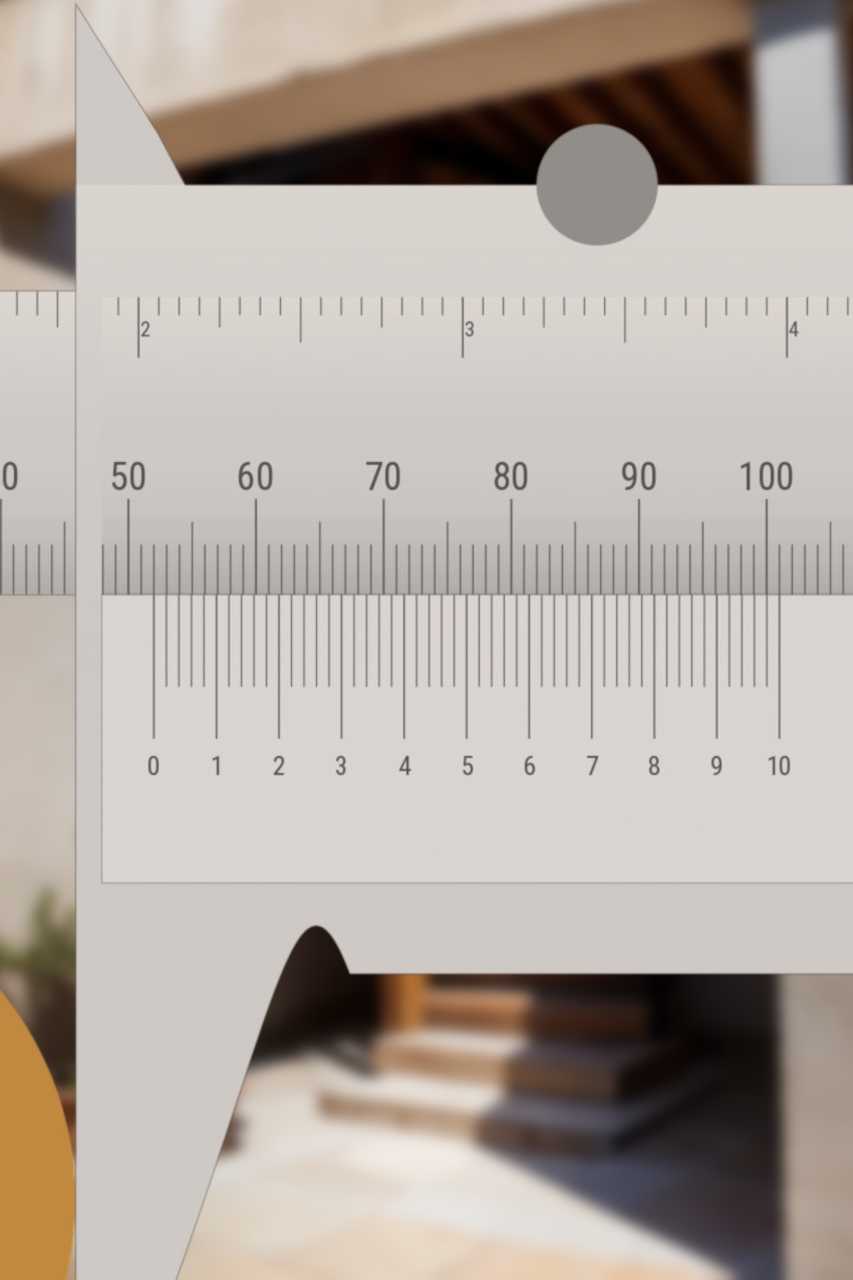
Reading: 52.0; mm
